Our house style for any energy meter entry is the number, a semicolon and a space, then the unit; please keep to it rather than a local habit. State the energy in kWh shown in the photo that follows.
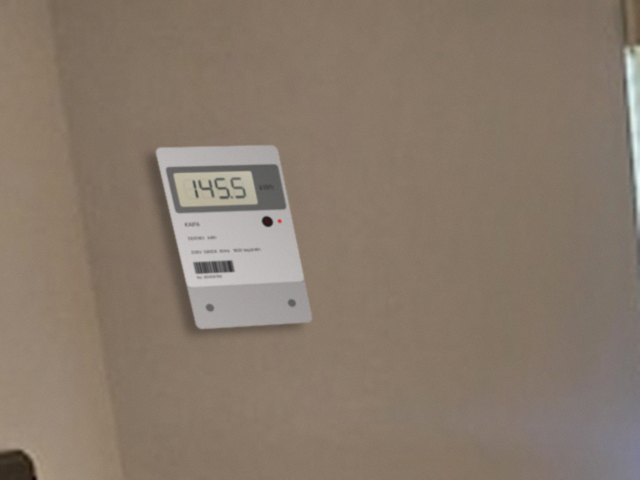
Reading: 145.5; kWh
